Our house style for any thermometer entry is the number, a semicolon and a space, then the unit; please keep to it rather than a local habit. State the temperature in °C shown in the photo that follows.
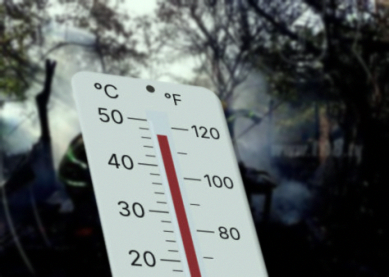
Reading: 47; °C
